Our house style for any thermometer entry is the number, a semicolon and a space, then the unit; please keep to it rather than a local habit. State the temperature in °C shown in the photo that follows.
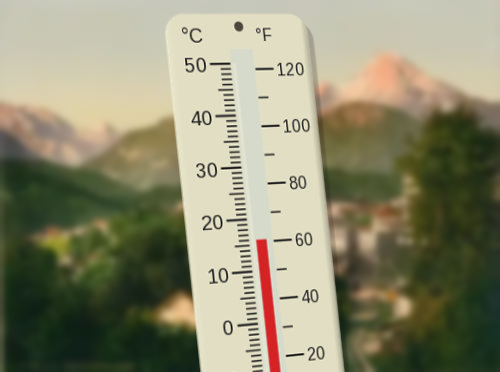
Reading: 16; °C
